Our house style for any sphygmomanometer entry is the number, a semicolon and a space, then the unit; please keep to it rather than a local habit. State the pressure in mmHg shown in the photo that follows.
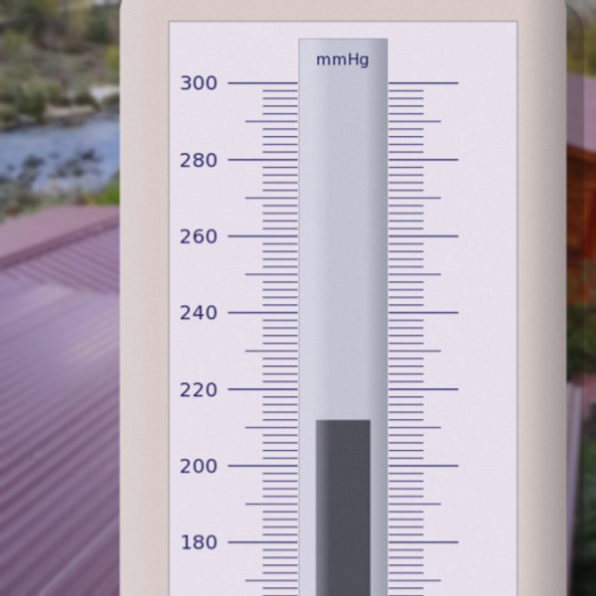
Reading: 212; mmHg
